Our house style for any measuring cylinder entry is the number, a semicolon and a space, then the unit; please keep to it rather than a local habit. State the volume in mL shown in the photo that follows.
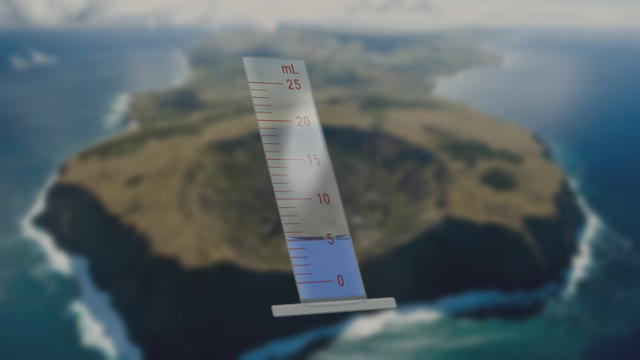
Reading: 5; mL
